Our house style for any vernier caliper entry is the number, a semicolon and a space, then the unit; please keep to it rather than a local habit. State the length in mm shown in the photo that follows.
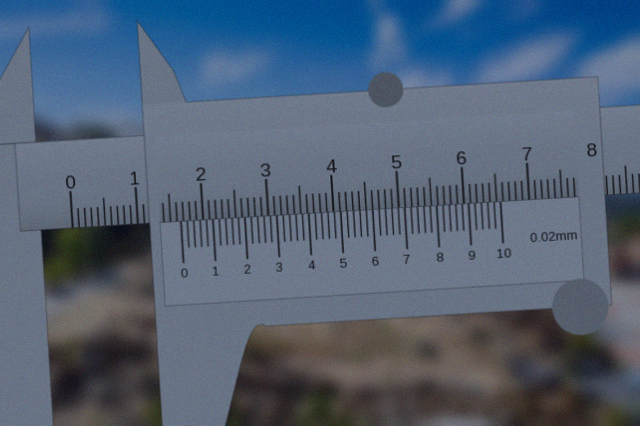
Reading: 16.6; mm
